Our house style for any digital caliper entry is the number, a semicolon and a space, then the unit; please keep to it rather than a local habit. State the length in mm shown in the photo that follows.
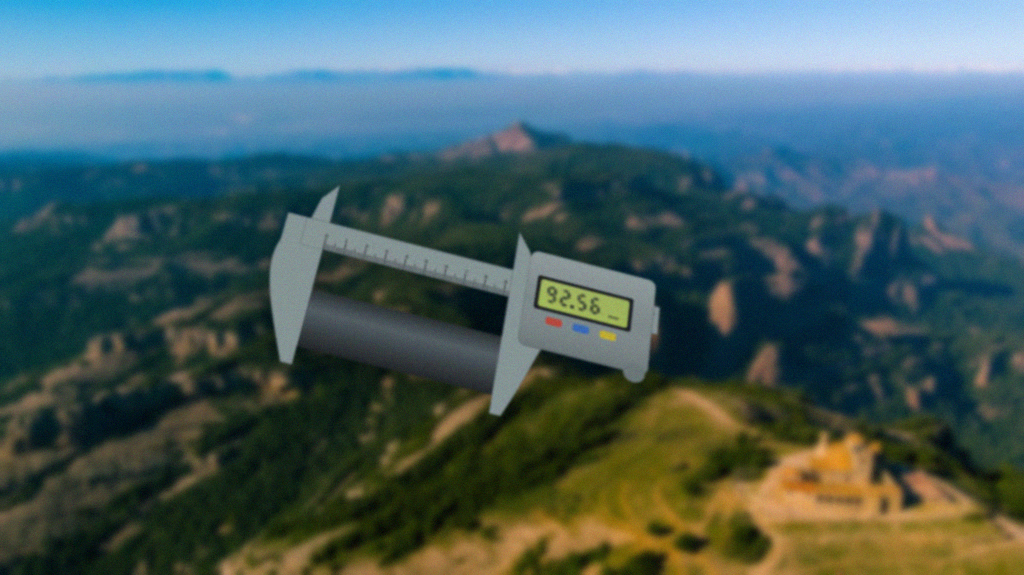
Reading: 92.56; mm
